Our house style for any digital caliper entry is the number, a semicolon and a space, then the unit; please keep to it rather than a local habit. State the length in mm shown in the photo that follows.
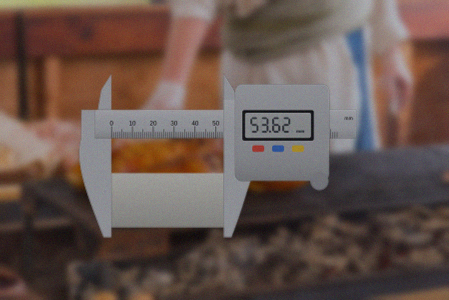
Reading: 53.62; mm
